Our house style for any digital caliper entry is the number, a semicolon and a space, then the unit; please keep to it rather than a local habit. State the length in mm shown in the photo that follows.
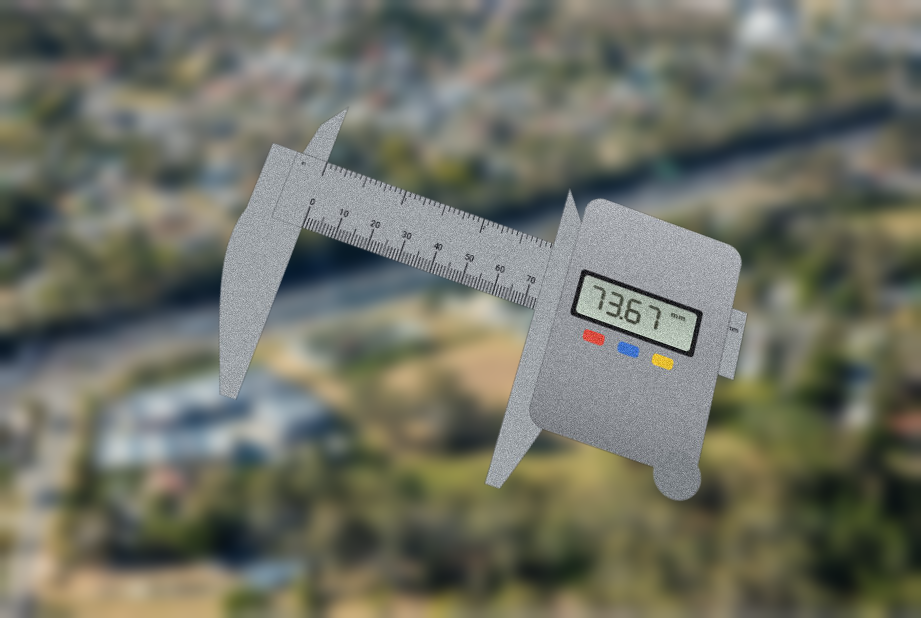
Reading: 73.67; mm
